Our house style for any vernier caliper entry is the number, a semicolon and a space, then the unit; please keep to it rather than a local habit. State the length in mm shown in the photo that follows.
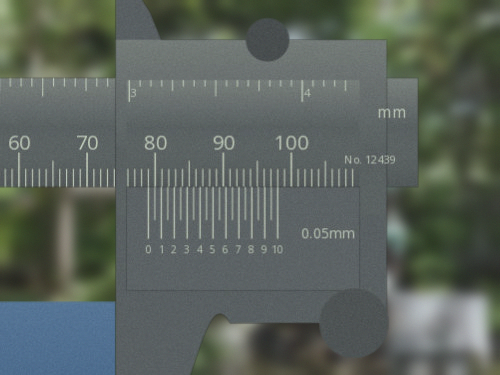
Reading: 79.0; mm
